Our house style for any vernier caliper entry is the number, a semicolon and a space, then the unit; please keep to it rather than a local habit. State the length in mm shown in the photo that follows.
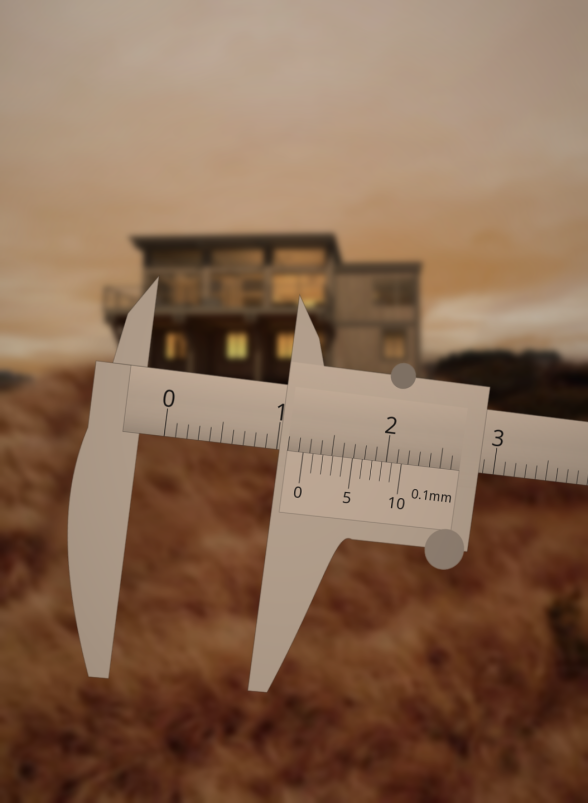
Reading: 12.4; mm
